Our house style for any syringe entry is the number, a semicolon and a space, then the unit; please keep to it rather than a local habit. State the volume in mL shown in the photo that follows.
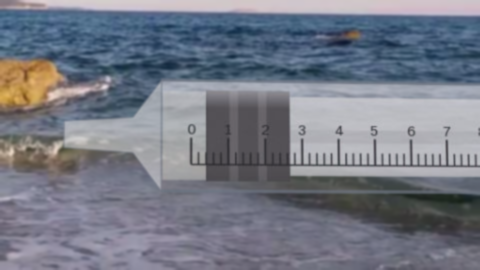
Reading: 0.4; mL
